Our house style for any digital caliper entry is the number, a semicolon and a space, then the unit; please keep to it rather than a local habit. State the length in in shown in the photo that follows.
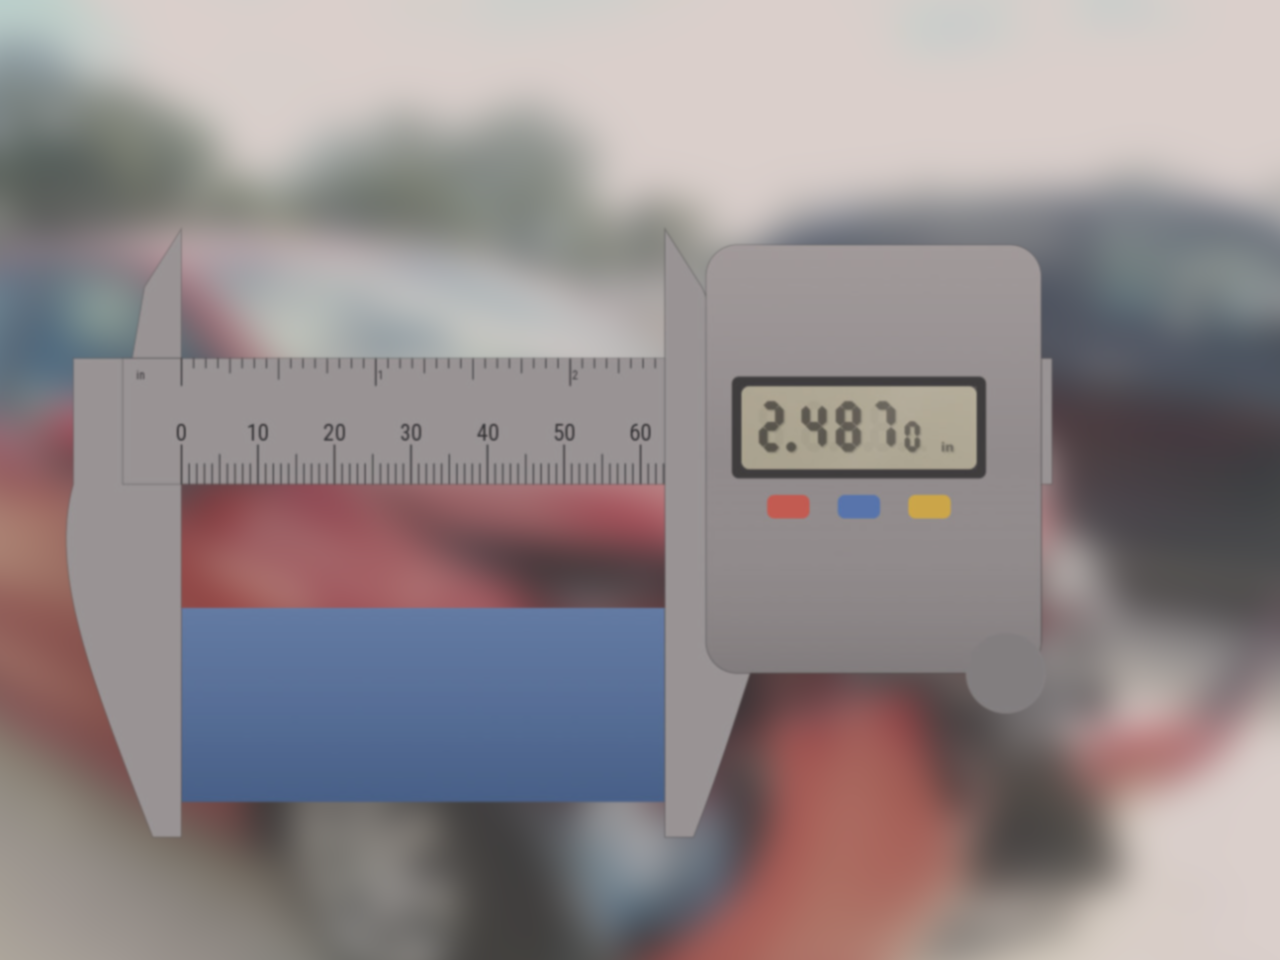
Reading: 2.4870; in
